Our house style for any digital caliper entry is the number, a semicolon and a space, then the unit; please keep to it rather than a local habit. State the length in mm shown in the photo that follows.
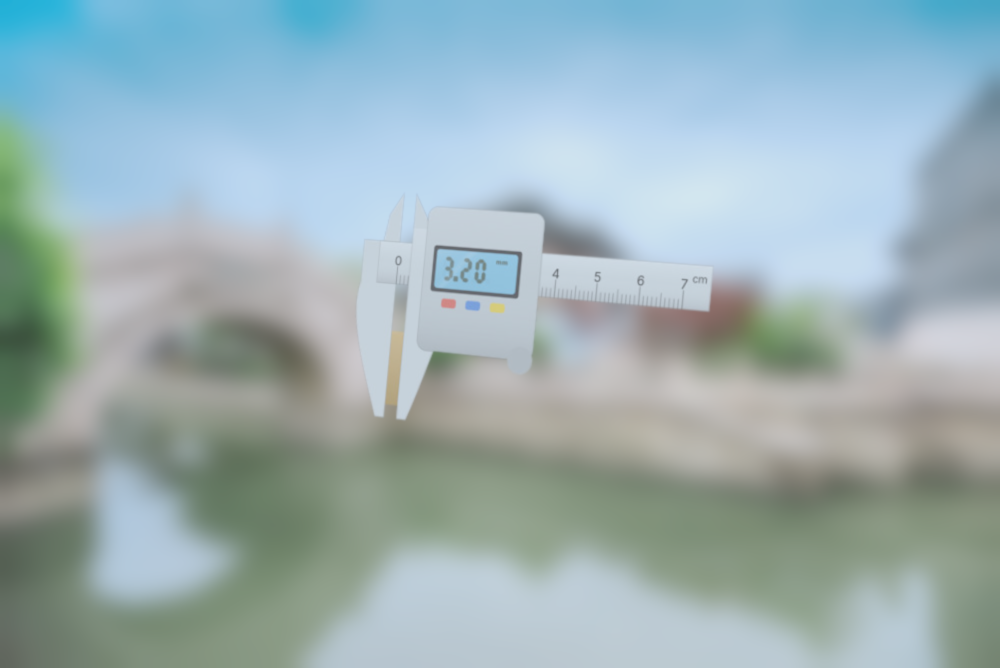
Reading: 3.20; mm
